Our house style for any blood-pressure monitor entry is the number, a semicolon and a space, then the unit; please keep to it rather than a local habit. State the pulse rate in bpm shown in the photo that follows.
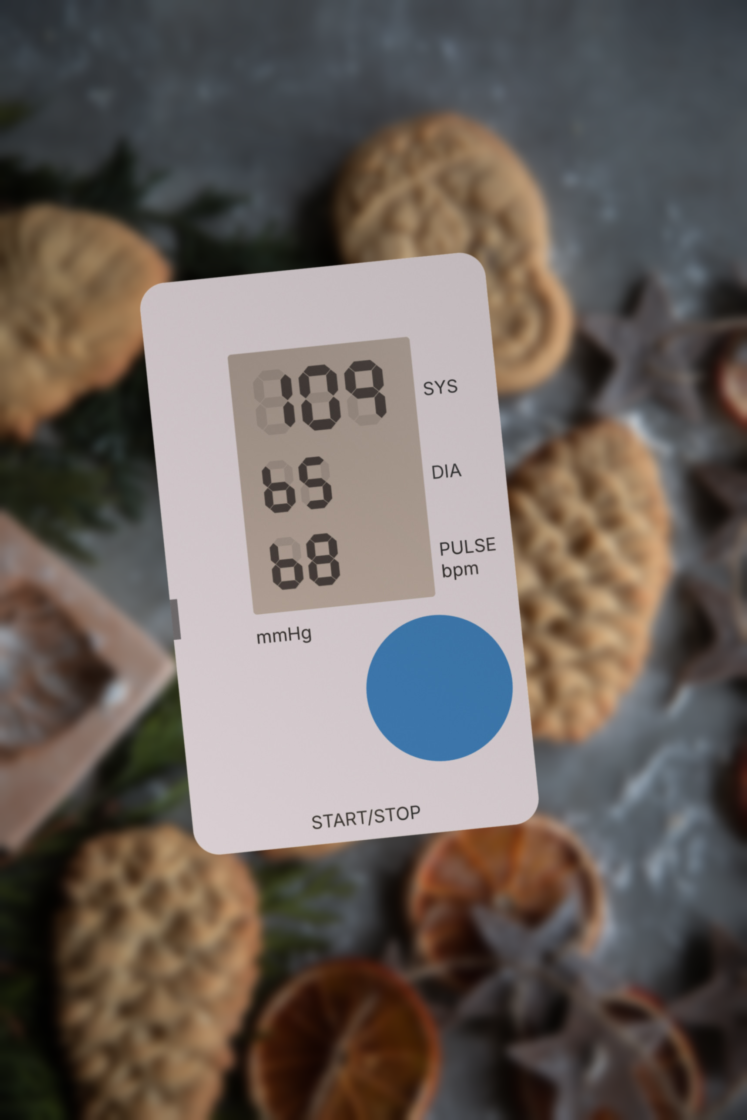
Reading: 68; bpm
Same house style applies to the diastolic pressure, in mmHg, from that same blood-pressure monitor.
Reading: 65; mmHg
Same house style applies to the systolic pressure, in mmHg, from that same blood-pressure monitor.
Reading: 109; mmHg
